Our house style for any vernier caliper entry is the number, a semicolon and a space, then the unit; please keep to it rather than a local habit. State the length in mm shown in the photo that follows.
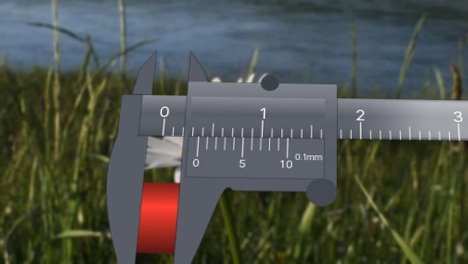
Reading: 3.6; mm
